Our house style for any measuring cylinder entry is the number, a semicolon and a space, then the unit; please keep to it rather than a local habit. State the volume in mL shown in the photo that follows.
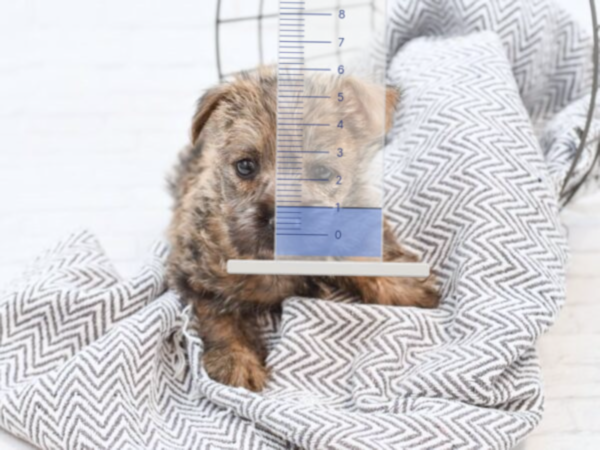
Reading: 1; mL
